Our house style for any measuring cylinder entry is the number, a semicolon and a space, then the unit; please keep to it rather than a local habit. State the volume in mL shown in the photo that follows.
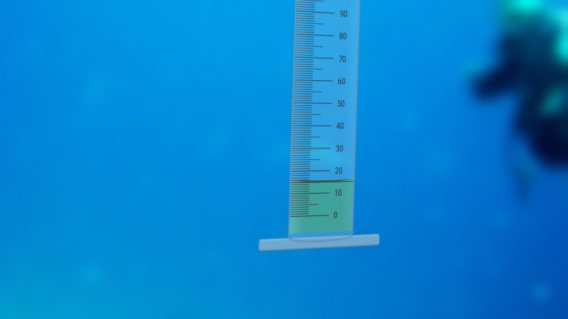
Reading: 15; mL
